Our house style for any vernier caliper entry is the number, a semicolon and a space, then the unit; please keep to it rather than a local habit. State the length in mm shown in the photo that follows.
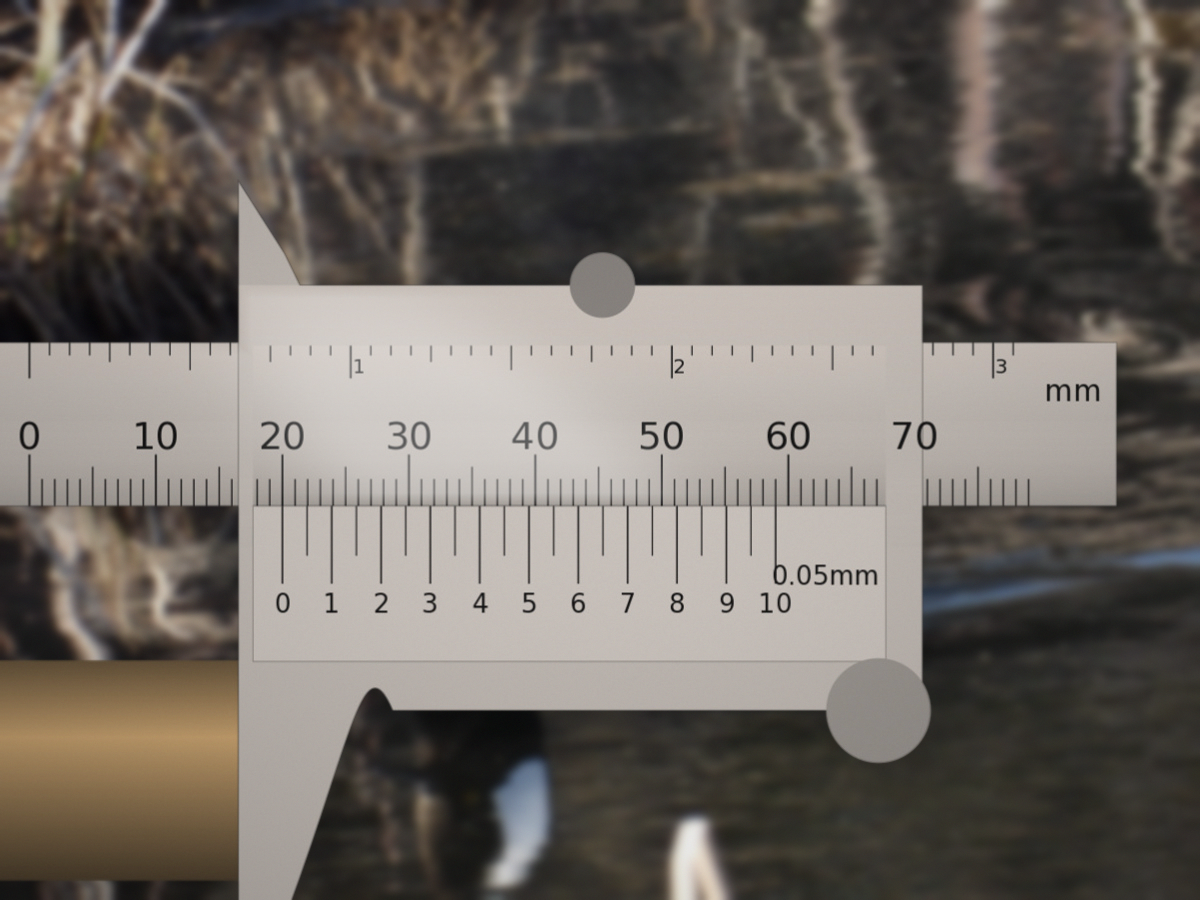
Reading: 20.0; mm
